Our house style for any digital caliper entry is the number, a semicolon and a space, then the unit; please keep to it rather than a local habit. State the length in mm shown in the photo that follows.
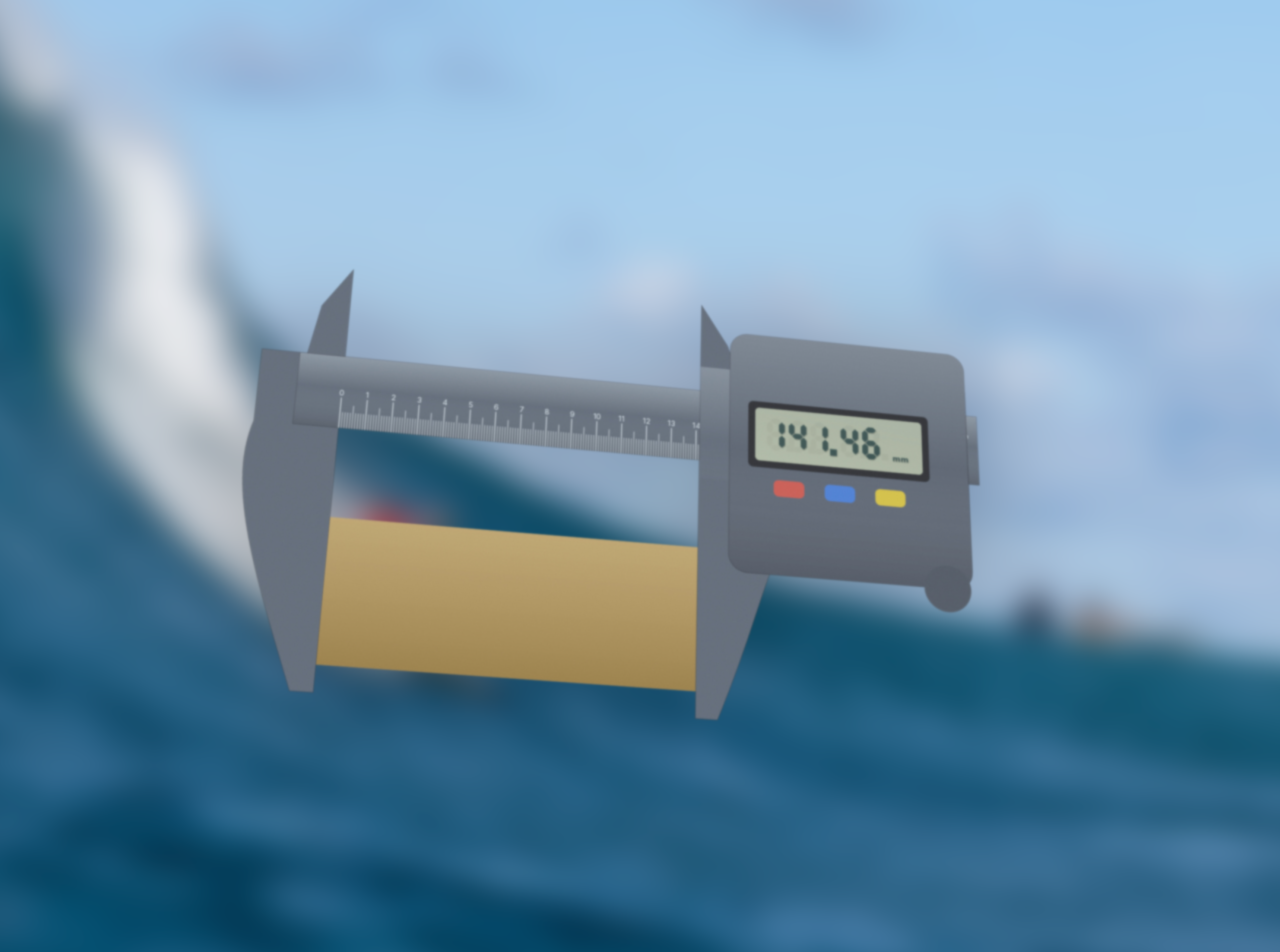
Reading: 141.46; mm
